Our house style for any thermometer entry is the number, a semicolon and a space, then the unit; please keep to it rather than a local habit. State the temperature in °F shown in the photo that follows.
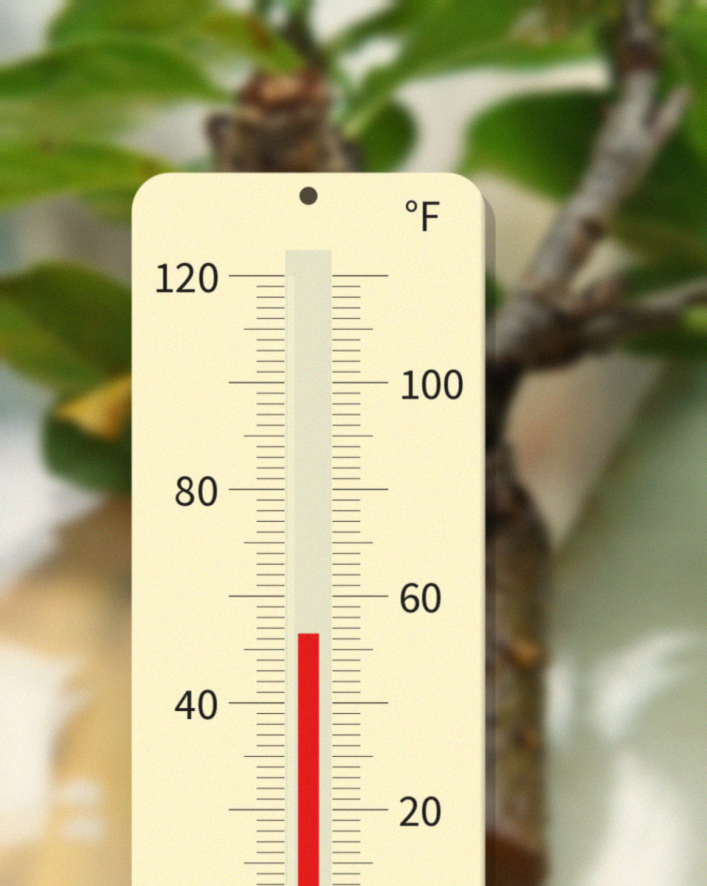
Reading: 53; °F
